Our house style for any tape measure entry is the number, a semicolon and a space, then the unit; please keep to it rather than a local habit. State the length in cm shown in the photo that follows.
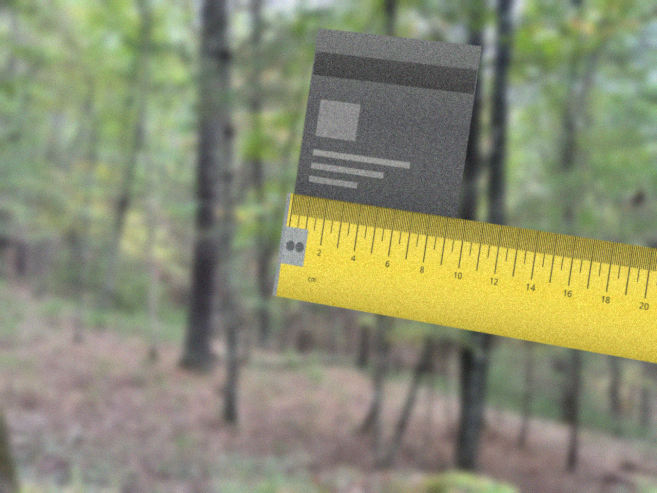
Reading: 9.5; cm
